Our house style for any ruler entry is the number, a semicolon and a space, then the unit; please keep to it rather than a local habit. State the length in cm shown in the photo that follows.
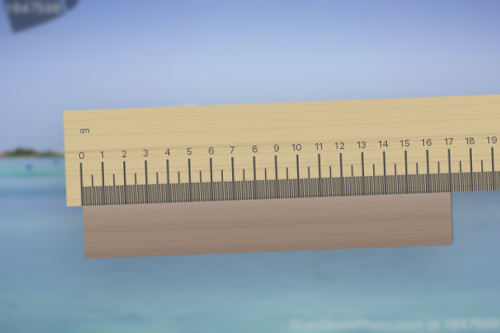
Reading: 17; cm
